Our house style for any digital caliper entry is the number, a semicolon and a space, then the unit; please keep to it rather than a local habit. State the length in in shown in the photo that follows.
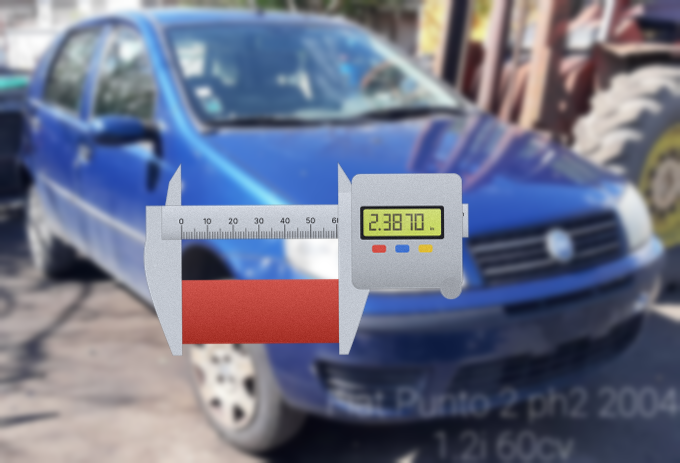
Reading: 2.3870; in
